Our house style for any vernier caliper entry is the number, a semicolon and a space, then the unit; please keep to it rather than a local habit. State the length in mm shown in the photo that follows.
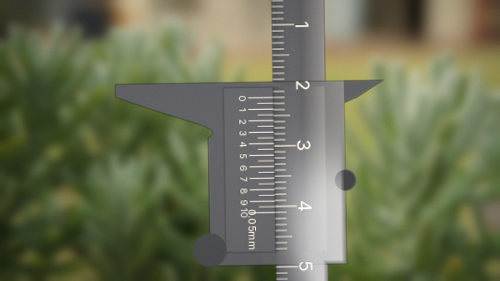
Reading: 22.0; mm
